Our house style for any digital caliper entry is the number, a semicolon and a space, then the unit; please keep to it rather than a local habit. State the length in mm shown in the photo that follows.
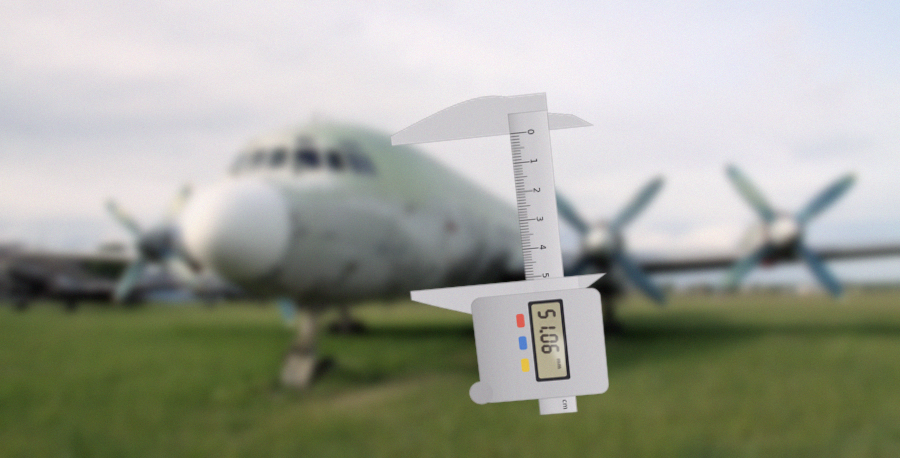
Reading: 51.06; mm
